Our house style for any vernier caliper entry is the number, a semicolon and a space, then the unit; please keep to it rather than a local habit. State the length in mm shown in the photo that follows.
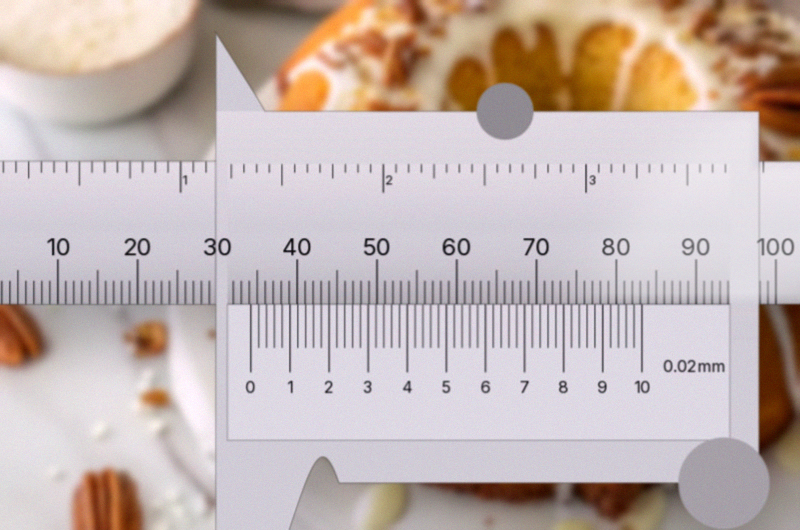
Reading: 34.2; mm
